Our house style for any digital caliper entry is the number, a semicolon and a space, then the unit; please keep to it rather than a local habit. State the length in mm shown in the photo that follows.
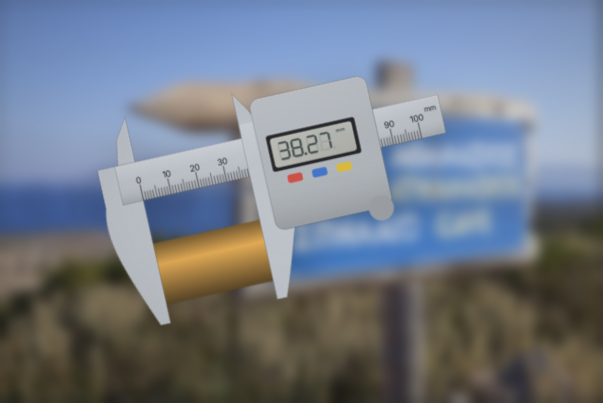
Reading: 38.27; mm
